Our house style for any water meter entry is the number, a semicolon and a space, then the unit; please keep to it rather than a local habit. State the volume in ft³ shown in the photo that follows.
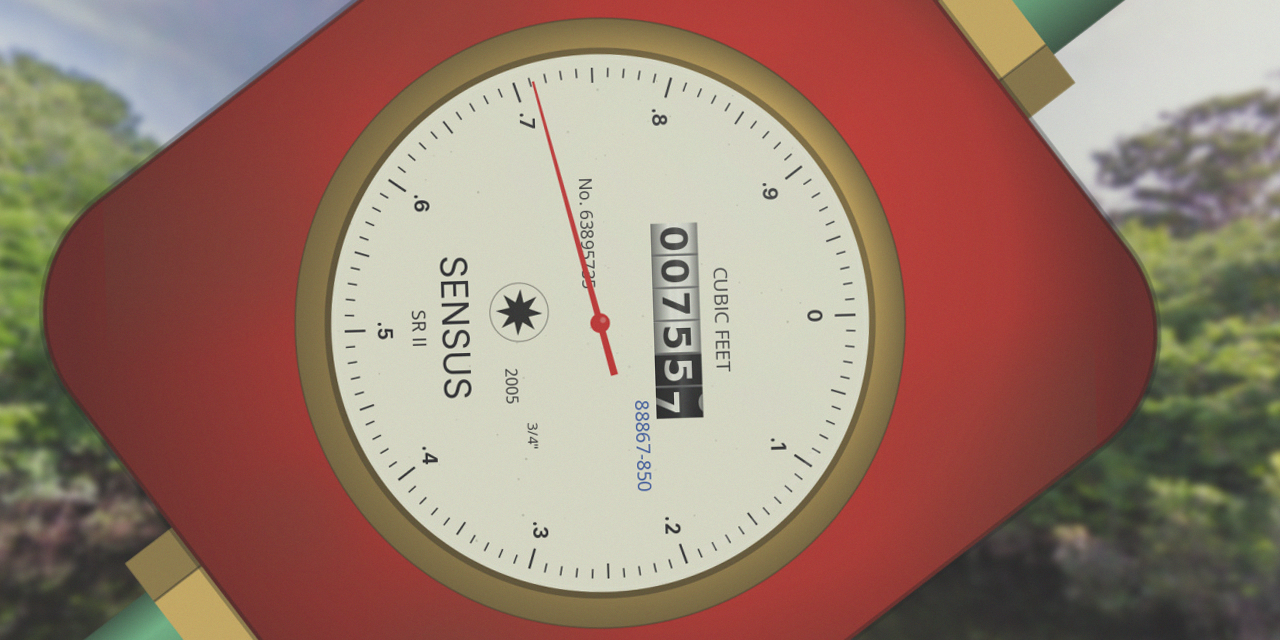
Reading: 7556.71; ft³
